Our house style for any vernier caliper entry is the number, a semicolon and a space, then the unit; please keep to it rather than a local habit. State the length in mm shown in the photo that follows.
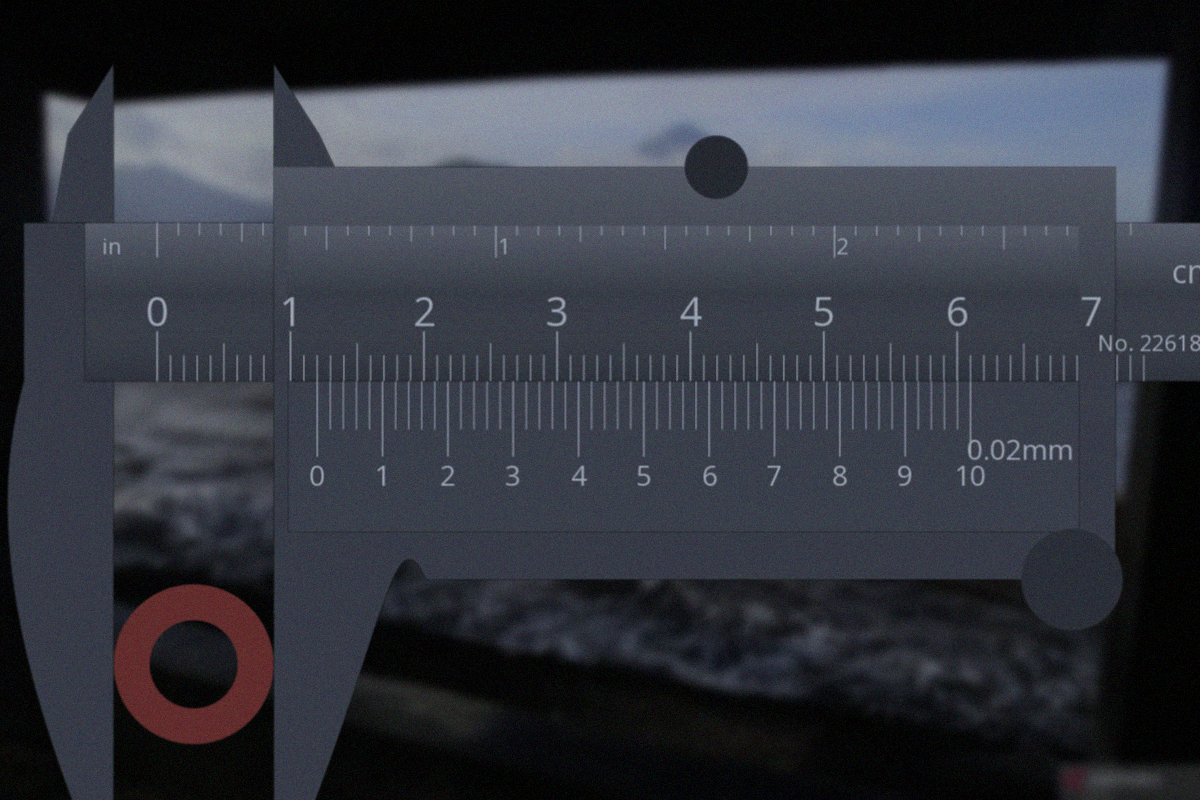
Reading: 12.0; mm
